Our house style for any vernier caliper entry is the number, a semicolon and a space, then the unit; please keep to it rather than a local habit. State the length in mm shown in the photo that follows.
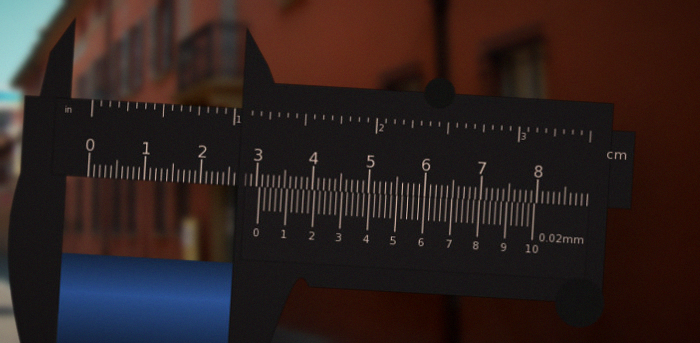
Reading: 30.6; mm
